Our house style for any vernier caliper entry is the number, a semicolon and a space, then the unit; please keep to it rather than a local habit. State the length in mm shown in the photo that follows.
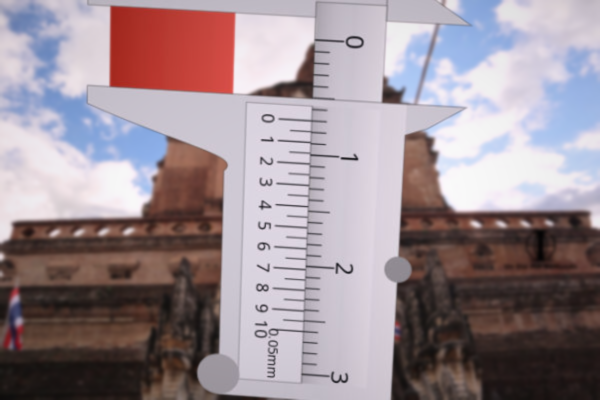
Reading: 7.0; mm
